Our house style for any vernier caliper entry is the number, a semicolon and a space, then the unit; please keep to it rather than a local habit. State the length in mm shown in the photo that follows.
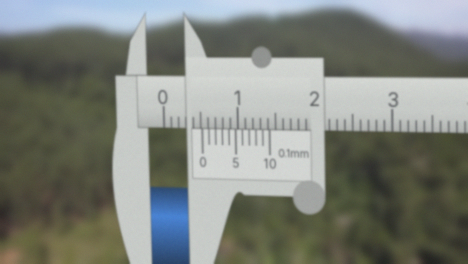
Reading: 5.2; mm
